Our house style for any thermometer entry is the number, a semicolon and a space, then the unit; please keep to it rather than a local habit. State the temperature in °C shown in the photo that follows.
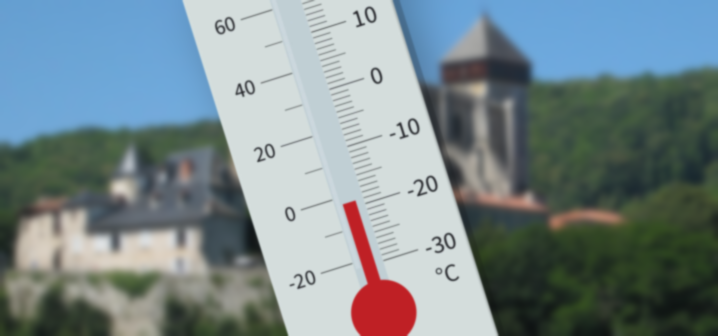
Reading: -19; °C
